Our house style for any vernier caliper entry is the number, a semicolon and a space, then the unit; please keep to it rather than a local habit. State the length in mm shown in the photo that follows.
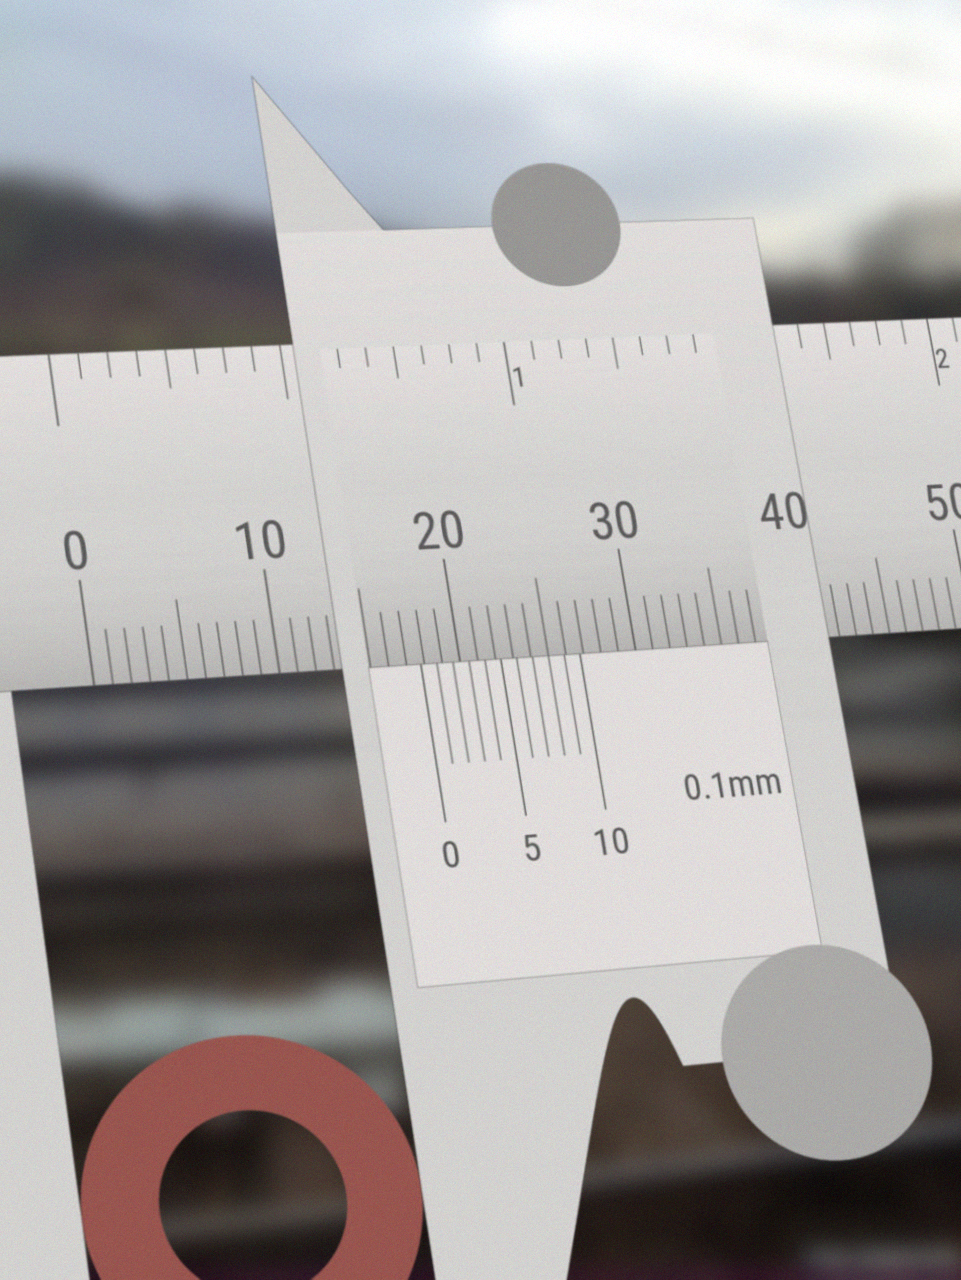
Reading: 17.8; mm
